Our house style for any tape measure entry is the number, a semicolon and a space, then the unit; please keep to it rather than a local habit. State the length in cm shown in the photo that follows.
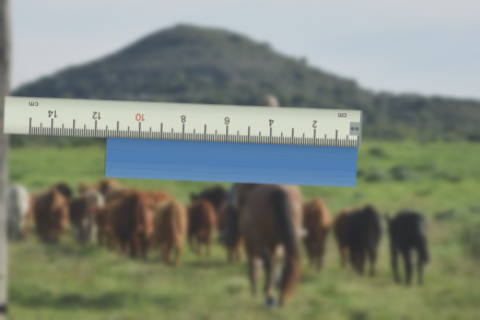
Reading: 11.5; cm
